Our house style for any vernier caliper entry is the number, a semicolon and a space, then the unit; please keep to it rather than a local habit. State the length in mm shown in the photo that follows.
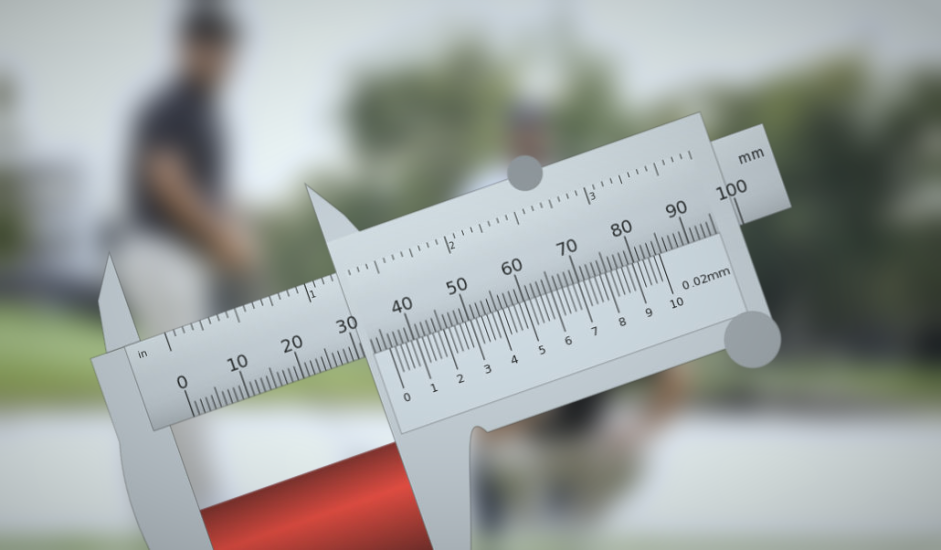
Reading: 35.6; mm
